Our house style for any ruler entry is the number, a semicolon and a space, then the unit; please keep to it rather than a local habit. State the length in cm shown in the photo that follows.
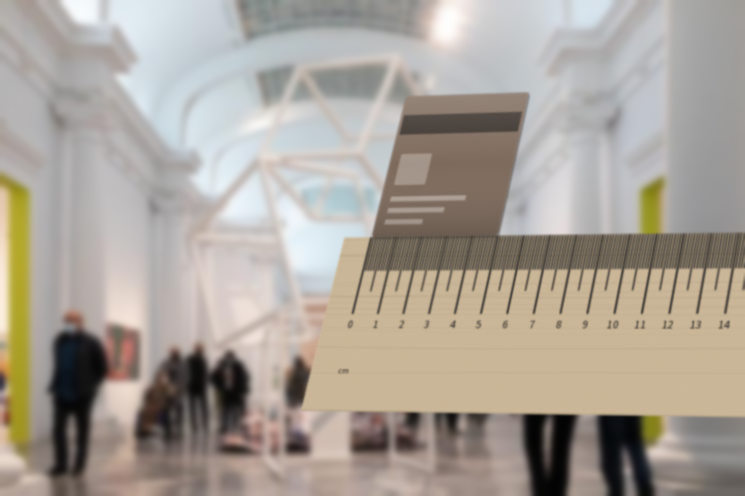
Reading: 5; cm
